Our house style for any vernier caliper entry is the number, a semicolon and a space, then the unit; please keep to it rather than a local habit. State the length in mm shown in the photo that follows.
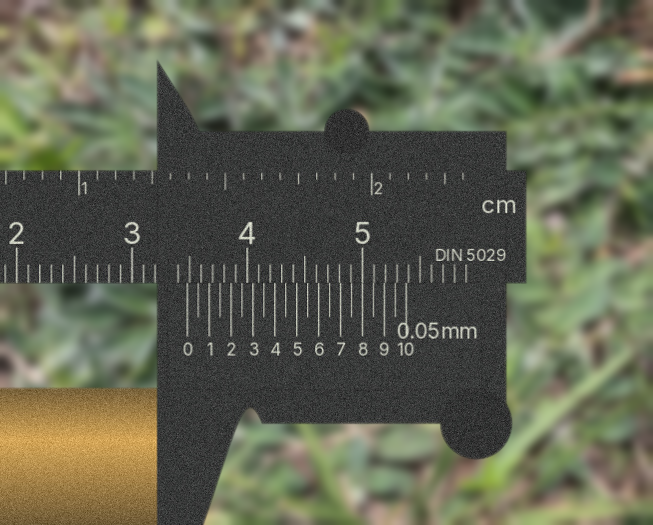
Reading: 34.8; mm
